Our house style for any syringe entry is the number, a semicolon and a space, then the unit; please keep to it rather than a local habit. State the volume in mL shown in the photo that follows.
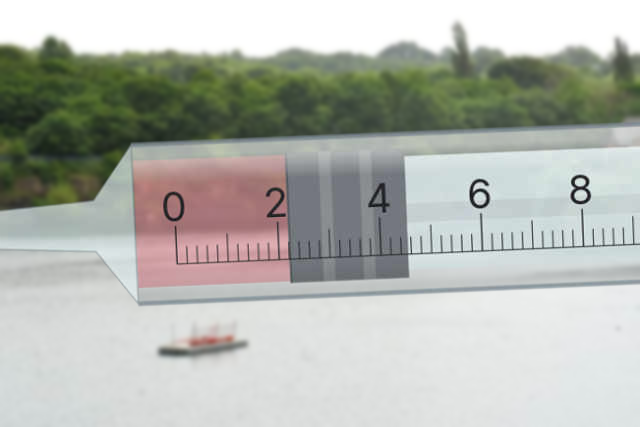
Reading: 2.2; mL
